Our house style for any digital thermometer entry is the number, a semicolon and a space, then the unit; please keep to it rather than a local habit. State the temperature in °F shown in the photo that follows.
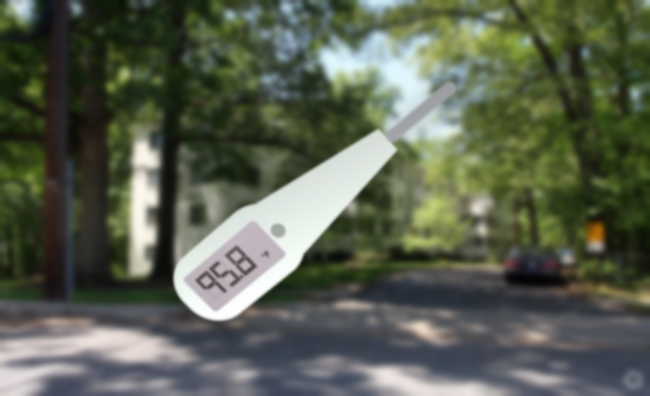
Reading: 95.8; °F
